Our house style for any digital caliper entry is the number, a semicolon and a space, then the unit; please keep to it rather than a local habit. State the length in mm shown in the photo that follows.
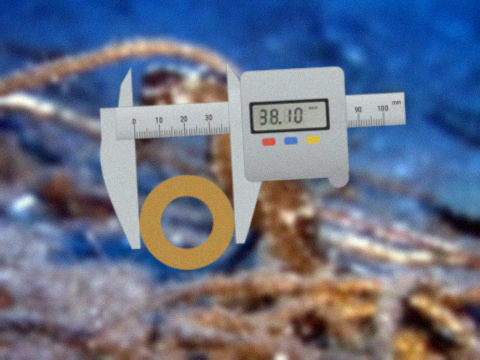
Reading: 38.10; mm
